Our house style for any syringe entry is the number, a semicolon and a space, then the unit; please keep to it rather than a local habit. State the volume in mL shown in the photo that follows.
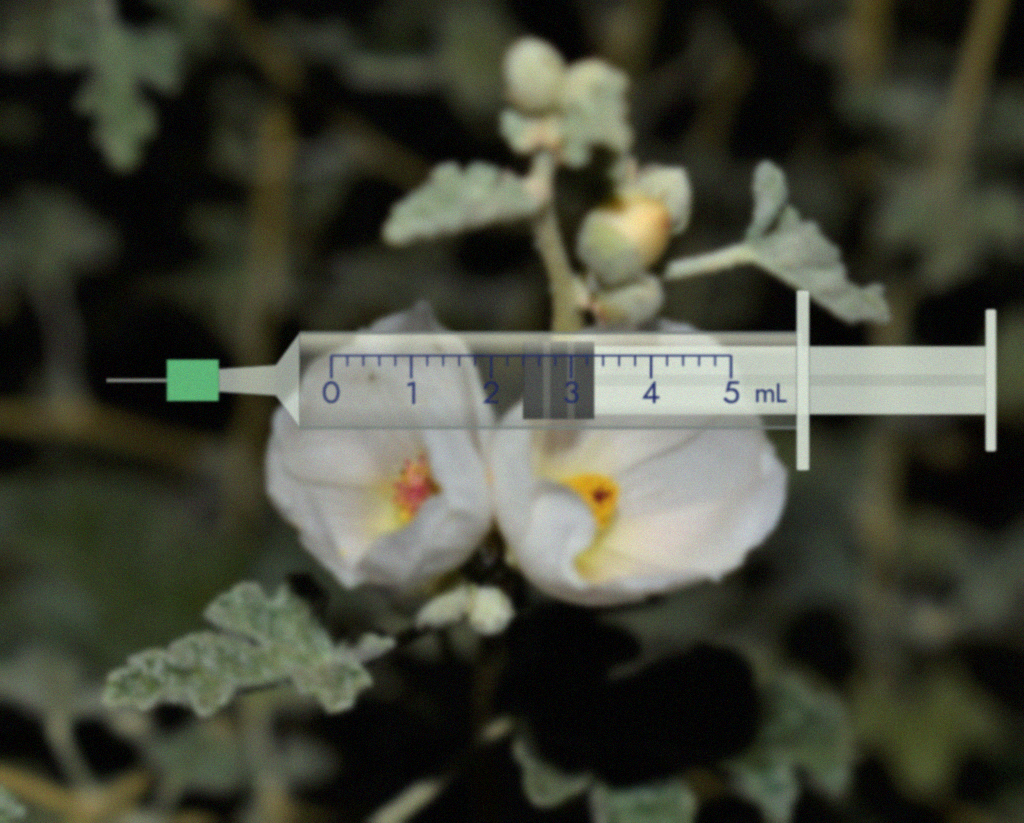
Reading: 2.4; mL
